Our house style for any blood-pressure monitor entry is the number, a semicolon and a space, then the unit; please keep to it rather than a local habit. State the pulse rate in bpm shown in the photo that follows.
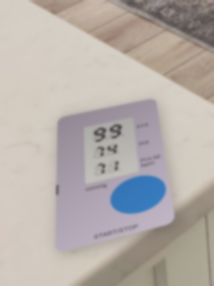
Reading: 71; bpm
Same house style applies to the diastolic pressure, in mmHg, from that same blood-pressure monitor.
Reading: 74; mmHg
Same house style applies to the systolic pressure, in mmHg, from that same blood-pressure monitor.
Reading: 99; mmHg
